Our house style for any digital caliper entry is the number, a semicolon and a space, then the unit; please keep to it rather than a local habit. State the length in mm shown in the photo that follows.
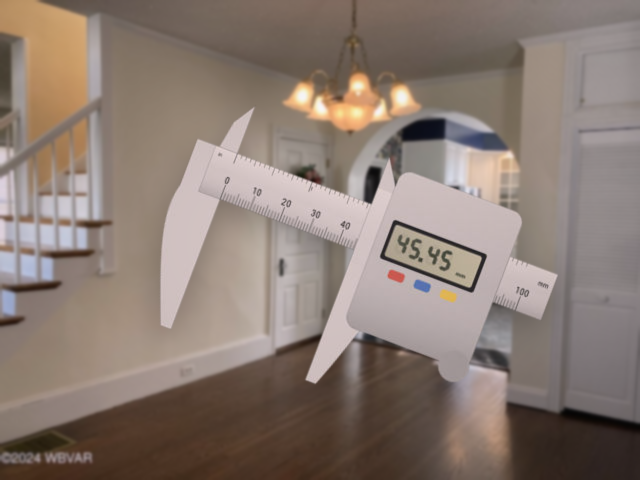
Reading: 45.45; mm
